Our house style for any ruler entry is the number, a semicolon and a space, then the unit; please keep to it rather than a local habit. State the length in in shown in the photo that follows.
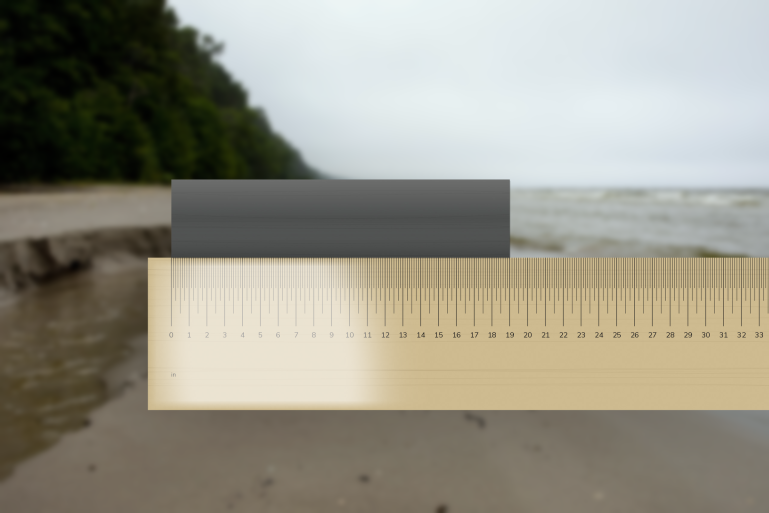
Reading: 19; in
